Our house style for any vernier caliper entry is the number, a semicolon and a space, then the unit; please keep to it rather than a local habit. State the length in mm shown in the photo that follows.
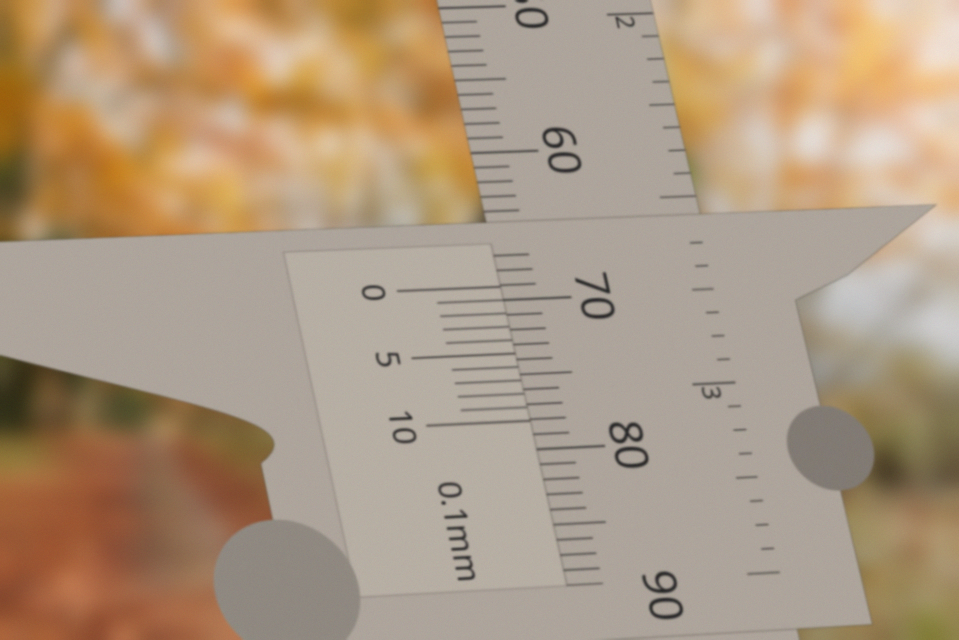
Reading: 69.1; mm
